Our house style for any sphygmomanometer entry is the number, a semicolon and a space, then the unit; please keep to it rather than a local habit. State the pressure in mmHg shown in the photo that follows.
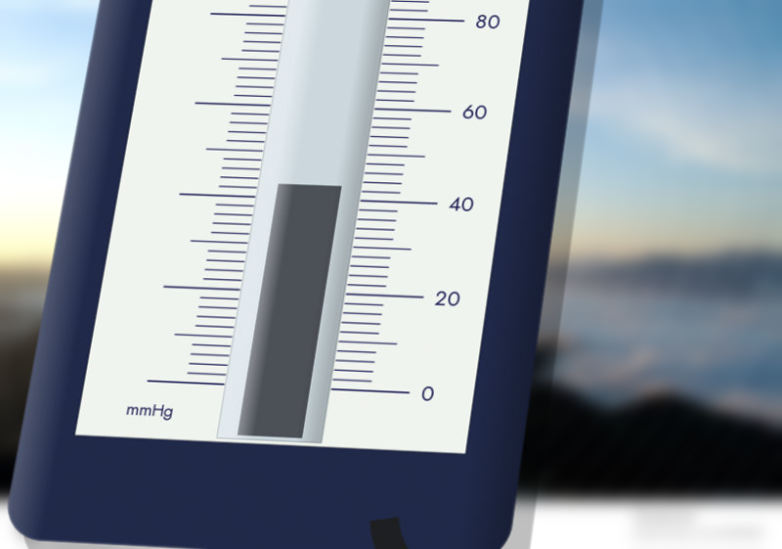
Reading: 43; mmHg
